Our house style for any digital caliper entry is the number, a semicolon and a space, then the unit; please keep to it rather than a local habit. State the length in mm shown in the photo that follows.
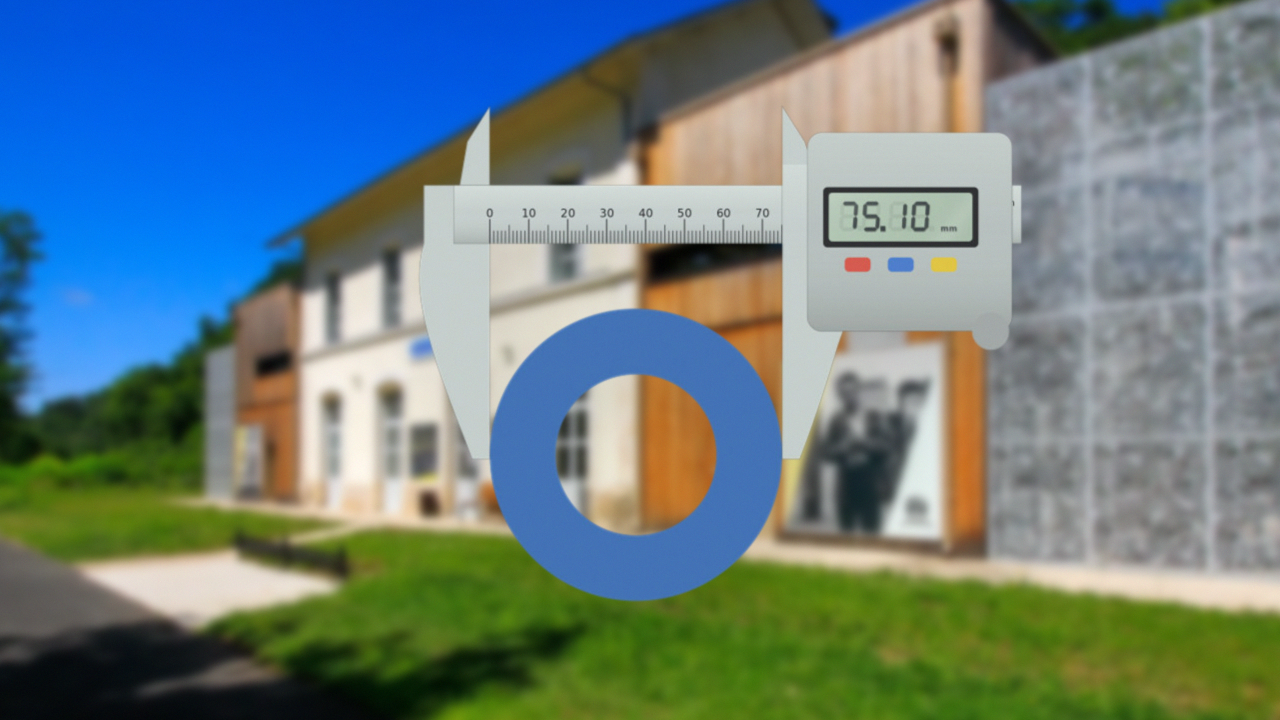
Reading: 75.10; mm
